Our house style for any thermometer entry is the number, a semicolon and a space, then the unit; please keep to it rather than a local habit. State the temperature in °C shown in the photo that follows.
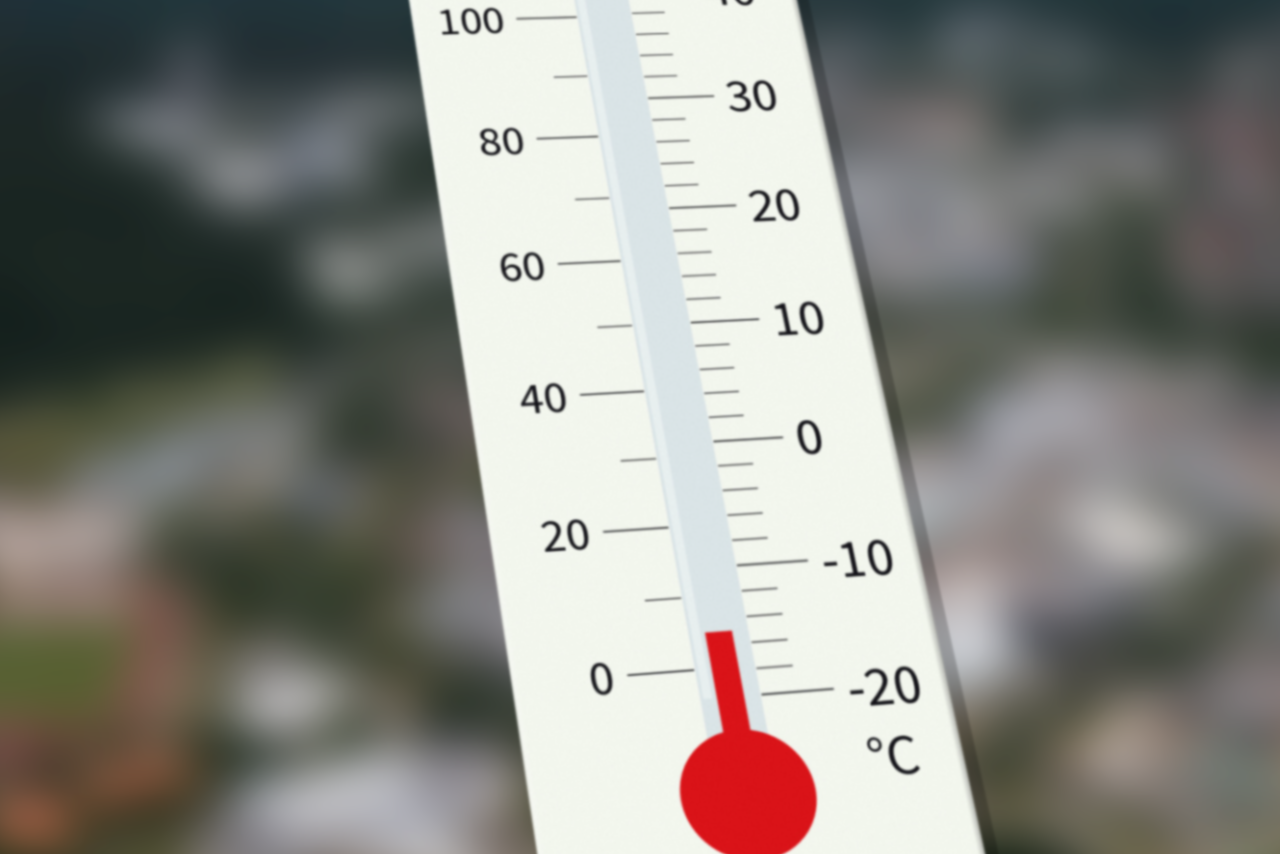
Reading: -15; °C
